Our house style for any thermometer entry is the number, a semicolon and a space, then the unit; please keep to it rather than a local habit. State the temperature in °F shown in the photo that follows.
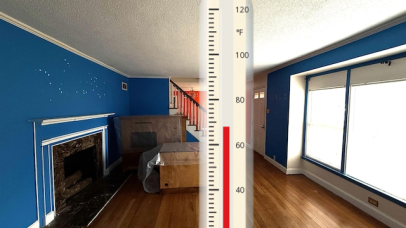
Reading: 68; °F
